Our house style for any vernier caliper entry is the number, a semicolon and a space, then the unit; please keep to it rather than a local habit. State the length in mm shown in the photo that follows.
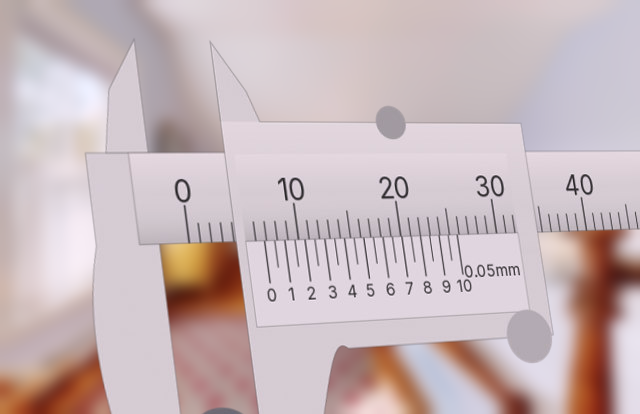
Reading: 6.8; mm
